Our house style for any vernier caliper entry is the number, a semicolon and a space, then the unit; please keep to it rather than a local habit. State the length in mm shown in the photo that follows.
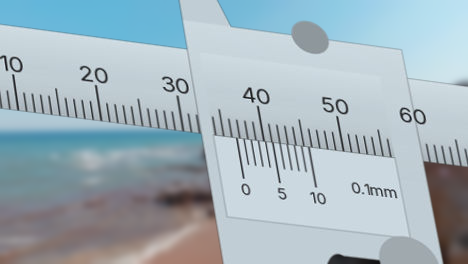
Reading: 36.6; mm
